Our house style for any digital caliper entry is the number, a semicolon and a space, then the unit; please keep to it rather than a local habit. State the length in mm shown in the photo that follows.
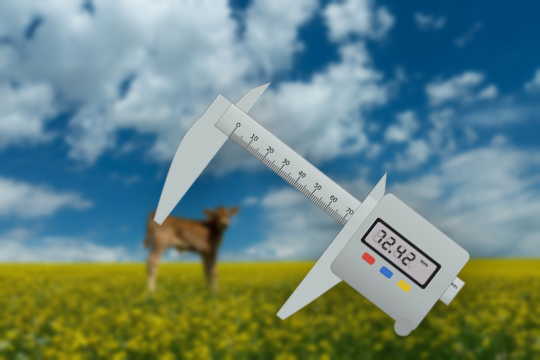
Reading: 72.42; mm
